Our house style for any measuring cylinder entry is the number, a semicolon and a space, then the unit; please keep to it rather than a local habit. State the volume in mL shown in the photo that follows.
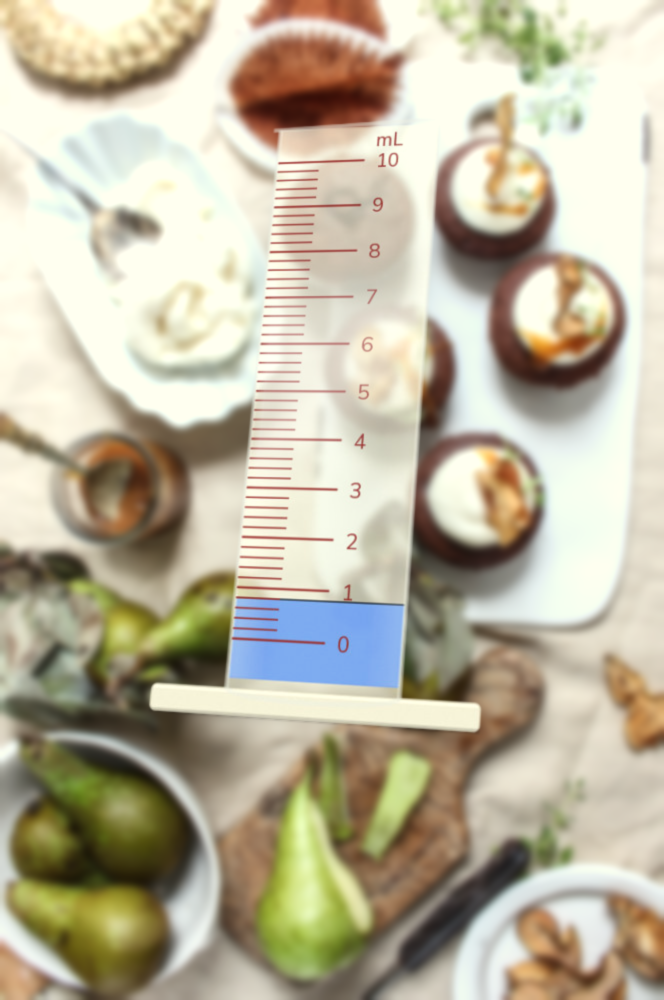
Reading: 0.8; mL
